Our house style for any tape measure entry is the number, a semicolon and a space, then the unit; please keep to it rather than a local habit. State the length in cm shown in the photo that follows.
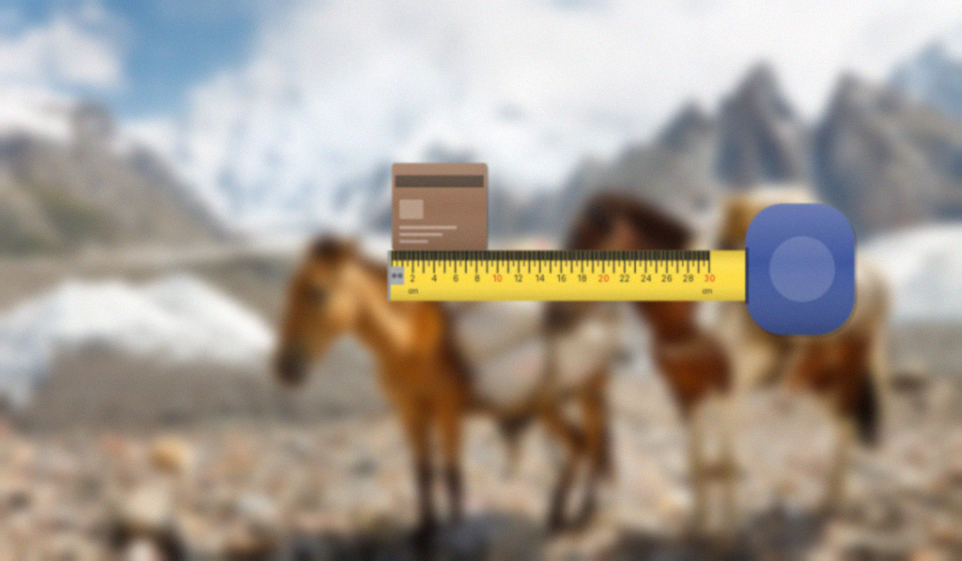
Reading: 9; cm
